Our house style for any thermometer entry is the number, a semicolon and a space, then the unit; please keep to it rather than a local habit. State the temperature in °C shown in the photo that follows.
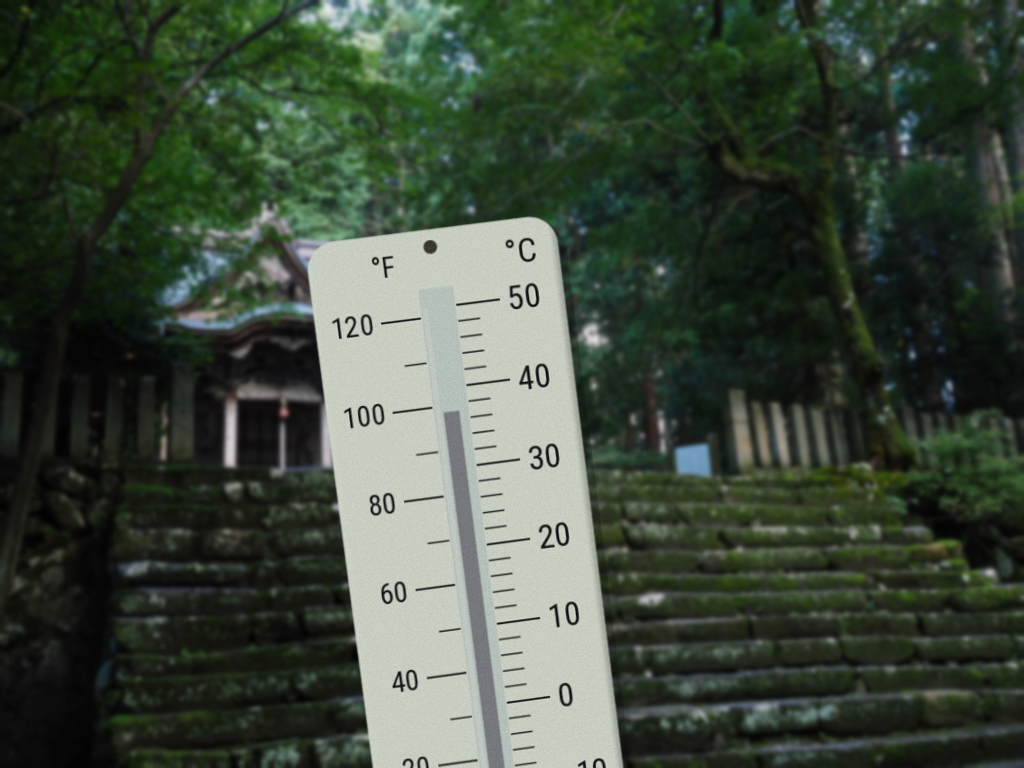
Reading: 37; °C
